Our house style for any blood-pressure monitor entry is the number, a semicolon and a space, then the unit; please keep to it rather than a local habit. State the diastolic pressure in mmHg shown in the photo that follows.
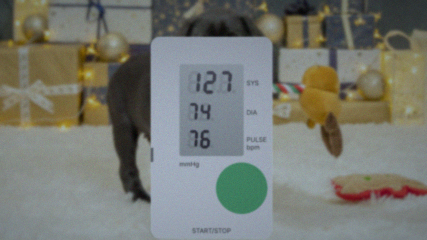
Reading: 74; mmHg
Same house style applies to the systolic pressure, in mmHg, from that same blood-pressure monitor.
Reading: 127; mmHg
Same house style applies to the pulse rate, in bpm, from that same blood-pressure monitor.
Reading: 76; bpm
